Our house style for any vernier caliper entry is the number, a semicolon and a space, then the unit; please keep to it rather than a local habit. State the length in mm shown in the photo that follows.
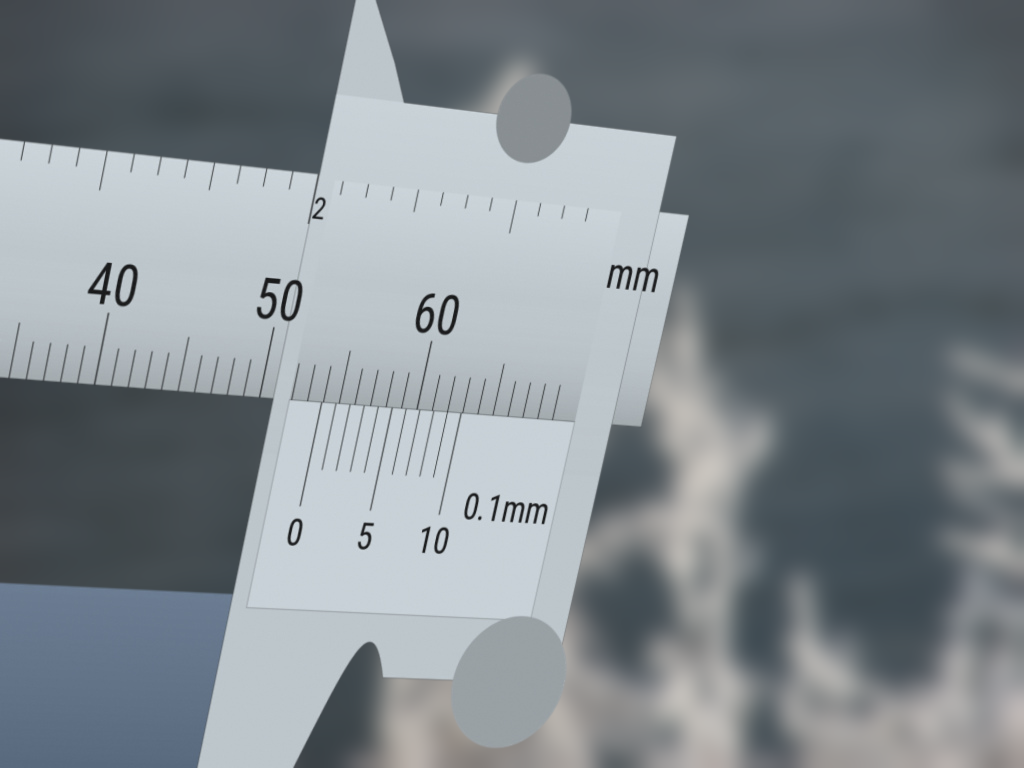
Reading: 53.9; mm
